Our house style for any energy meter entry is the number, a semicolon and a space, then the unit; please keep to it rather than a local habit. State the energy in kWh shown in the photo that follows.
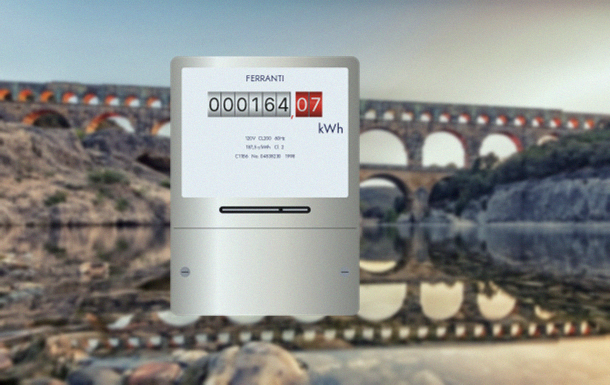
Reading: 164.07; kWh
